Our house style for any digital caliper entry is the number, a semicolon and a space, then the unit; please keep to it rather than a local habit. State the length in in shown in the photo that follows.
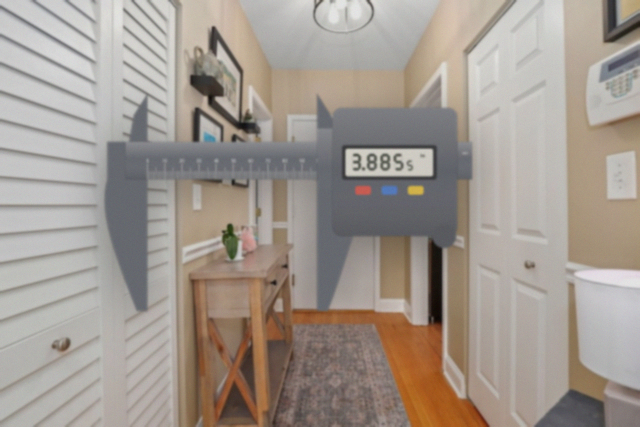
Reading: 3.8855; in
